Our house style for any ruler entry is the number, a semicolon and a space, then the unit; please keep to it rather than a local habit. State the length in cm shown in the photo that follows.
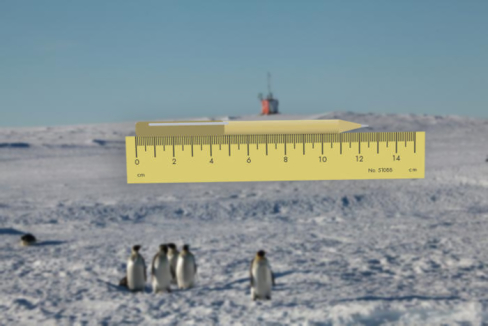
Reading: 12.5; cm
